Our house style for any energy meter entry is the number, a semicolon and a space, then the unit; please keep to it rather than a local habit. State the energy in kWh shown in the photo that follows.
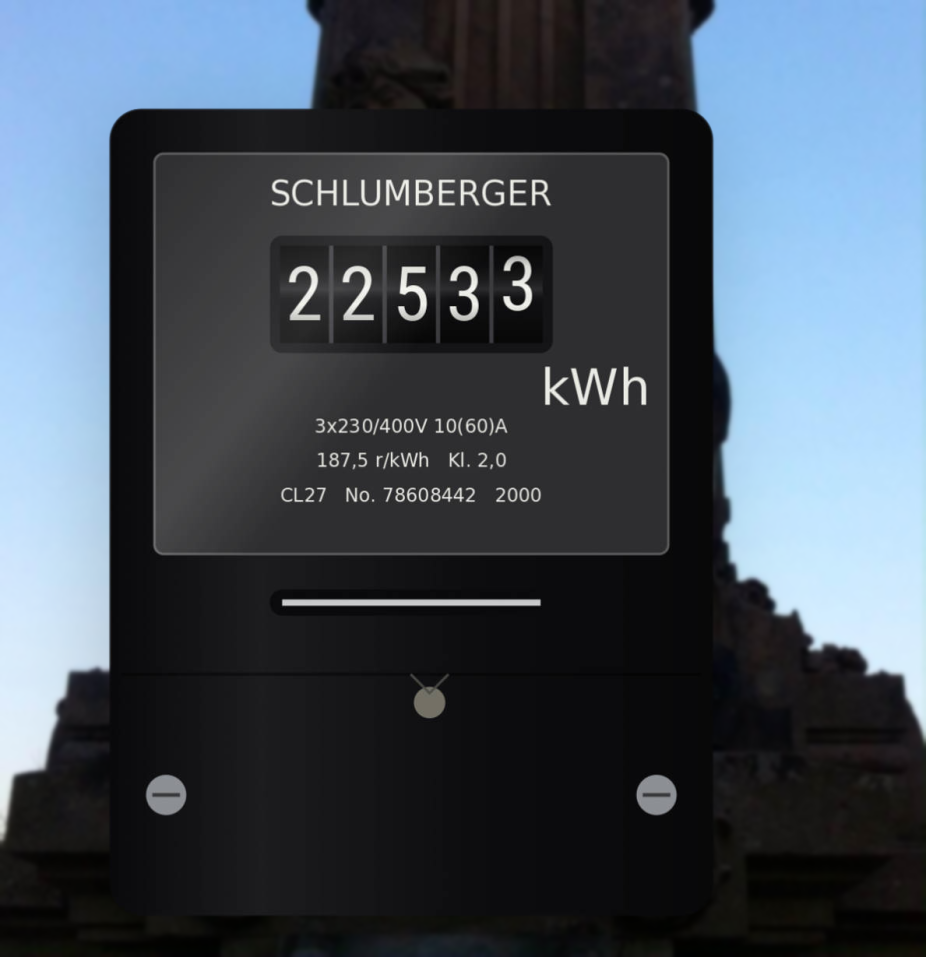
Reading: 22533; kWh
